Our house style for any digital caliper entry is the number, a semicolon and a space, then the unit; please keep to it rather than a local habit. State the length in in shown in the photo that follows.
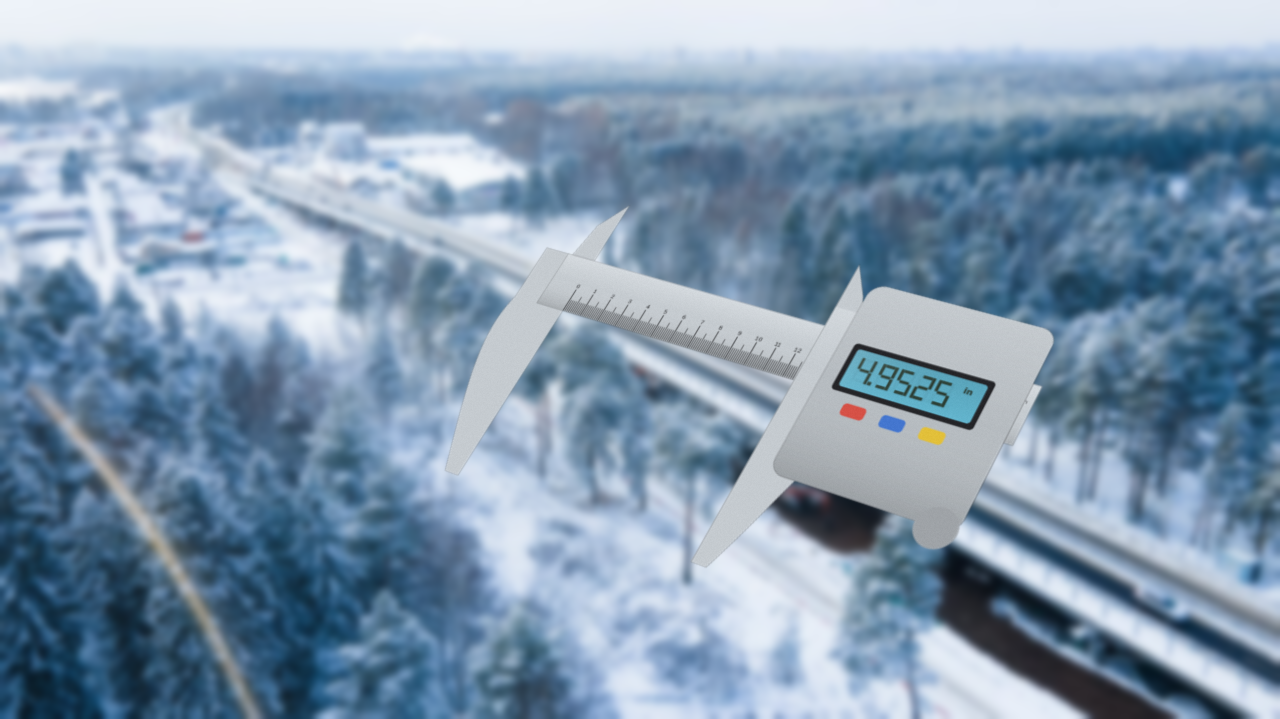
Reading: 4.9525; in
